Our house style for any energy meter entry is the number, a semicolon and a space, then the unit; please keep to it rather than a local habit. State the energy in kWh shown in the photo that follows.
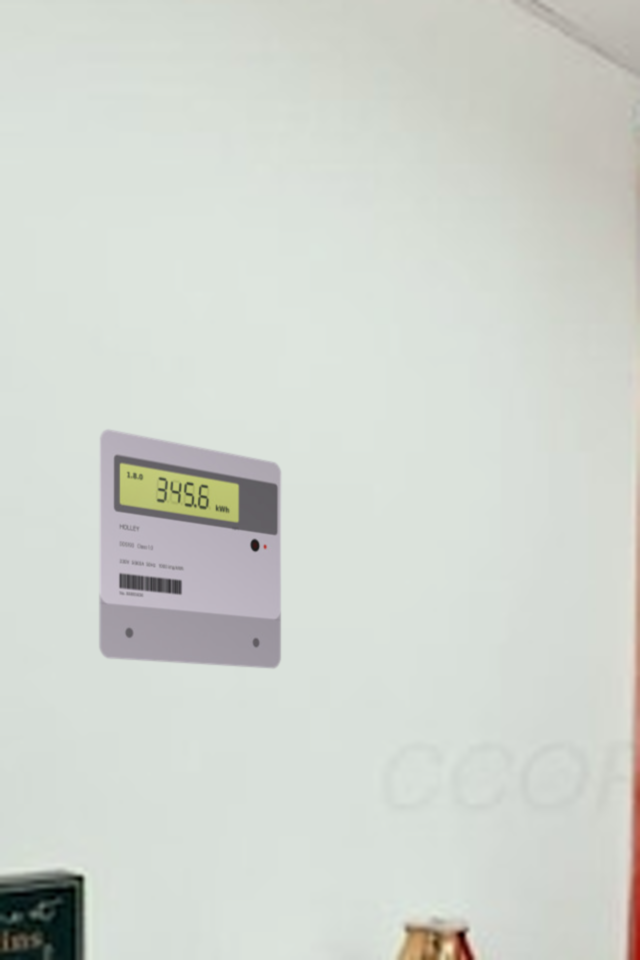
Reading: 345.6; kWh
